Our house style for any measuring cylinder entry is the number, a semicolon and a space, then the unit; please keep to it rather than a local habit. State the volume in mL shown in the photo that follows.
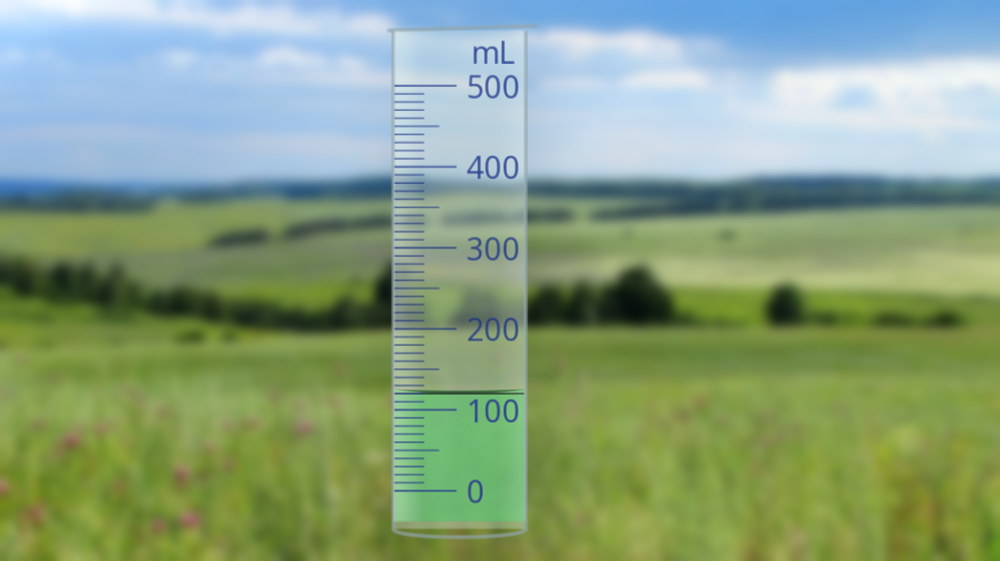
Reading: 120; mL
